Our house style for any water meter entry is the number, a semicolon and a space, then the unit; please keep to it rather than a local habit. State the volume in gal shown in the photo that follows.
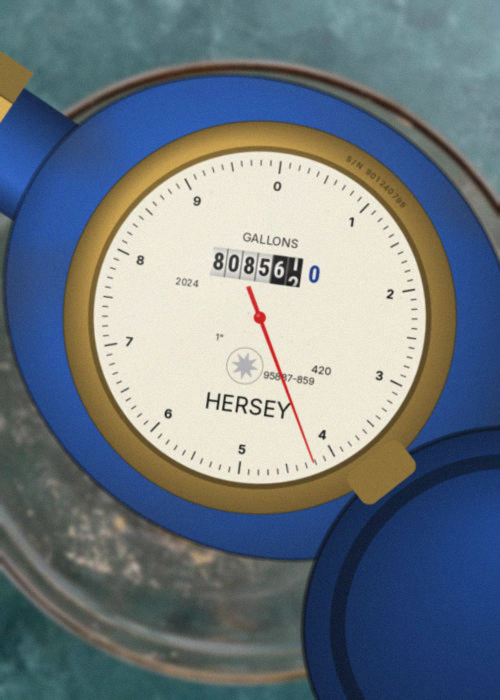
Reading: 8085614.2; gal
